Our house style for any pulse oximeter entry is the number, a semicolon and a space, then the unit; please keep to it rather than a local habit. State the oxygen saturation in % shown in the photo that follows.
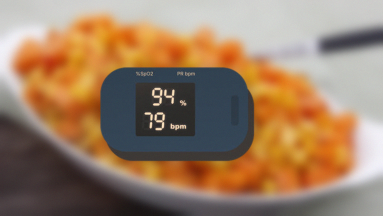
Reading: 94; %
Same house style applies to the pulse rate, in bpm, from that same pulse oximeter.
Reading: 79; bpm
